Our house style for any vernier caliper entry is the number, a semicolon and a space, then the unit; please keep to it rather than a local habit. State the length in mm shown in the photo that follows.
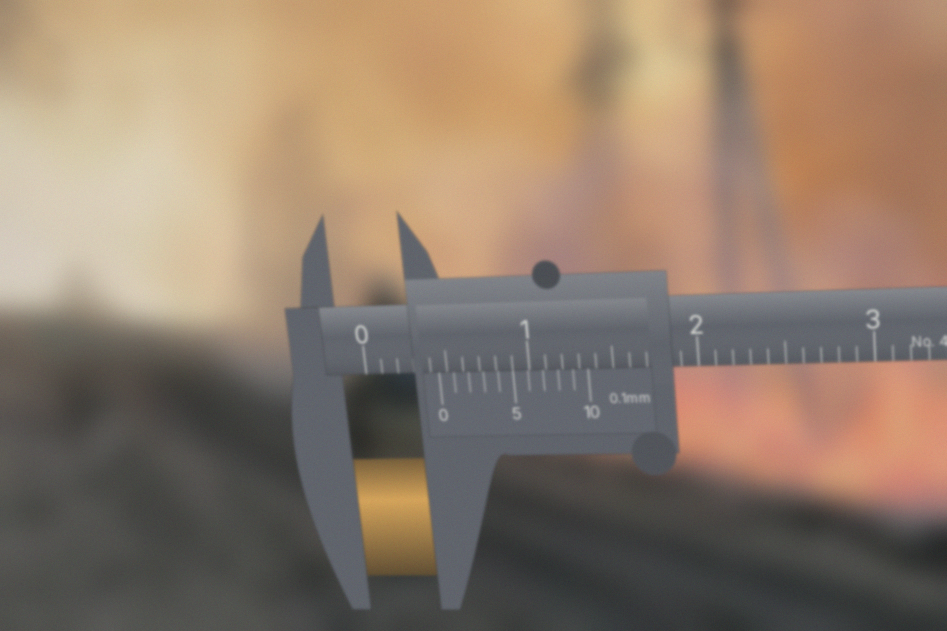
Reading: 4.5; mm
